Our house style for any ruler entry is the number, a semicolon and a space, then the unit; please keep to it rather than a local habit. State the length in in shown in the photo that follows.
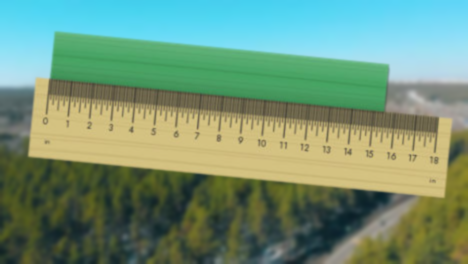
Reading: 15.5; in
